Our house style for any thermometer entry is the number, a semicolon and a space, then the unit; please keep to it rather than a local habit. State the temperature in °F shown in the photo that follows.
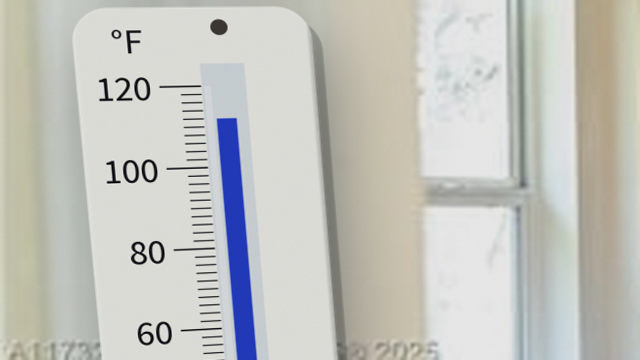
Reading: 112; °F
